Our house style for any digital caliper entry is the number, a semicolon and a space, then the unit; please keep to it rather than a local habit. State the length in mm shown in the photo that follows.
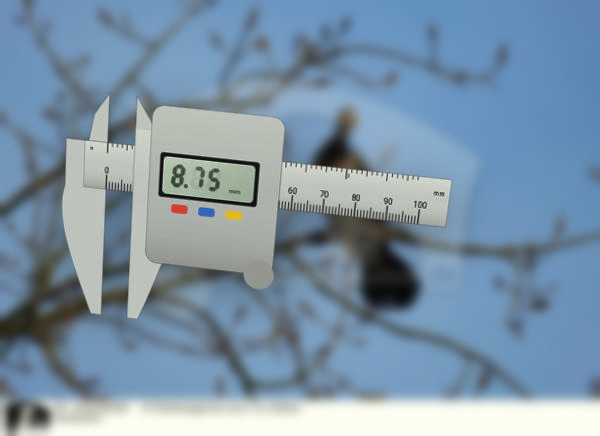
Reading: 8.75; mm
